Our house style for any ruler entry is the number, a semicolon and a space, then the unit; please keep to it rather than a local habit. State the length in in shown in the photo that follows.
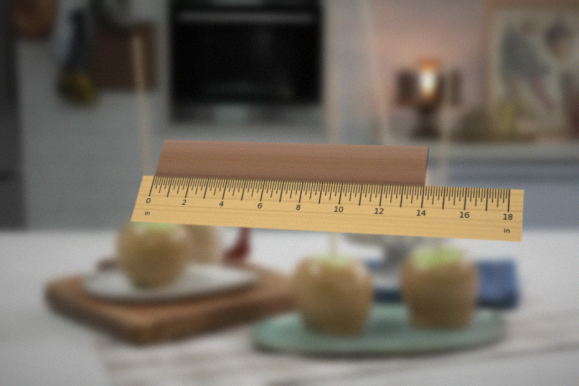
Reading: 14; in
